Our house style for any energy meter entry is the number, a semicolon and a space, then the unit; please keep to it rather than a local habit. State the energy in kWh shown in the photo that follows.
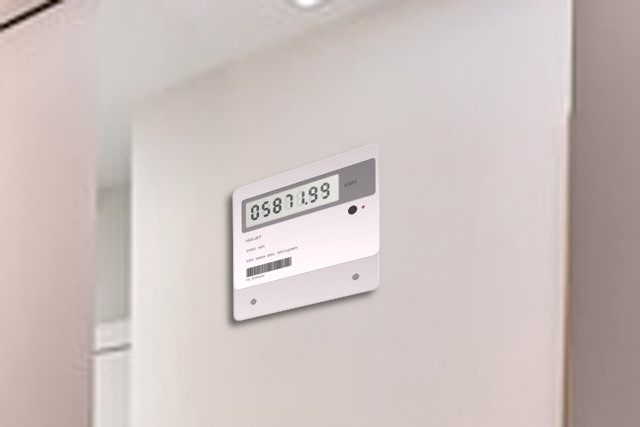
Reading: 5871.99; kWh
